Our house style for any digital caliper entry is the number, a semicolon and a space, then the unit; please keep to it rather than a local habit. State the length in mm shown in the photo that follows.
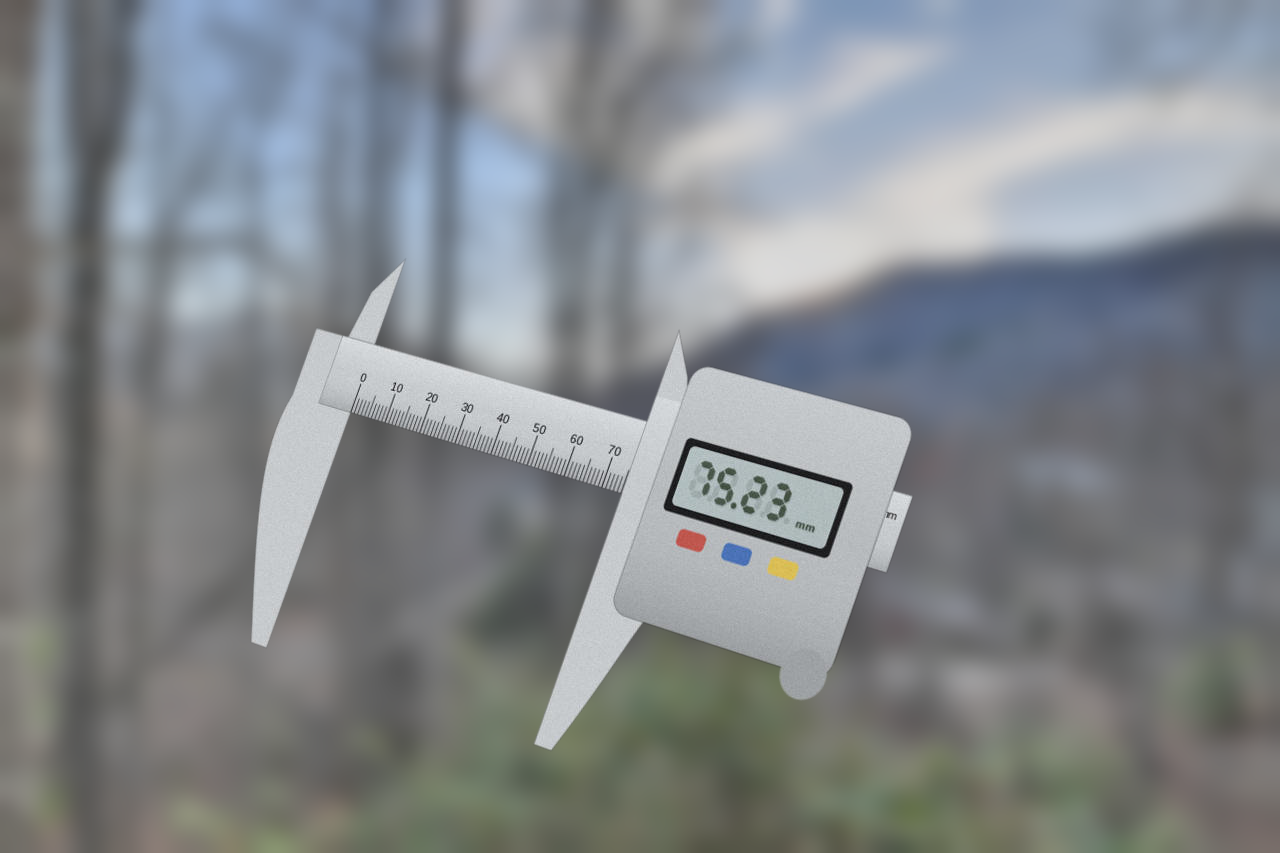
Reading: 75.23; mm
